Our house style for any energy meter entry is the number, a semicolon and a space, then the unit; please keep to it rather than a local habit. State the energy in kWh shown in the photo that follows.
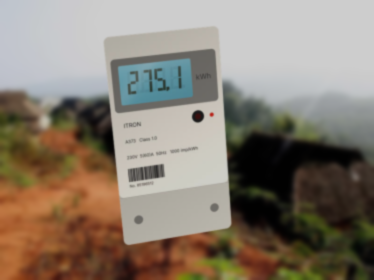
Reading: 275.1; kWh
